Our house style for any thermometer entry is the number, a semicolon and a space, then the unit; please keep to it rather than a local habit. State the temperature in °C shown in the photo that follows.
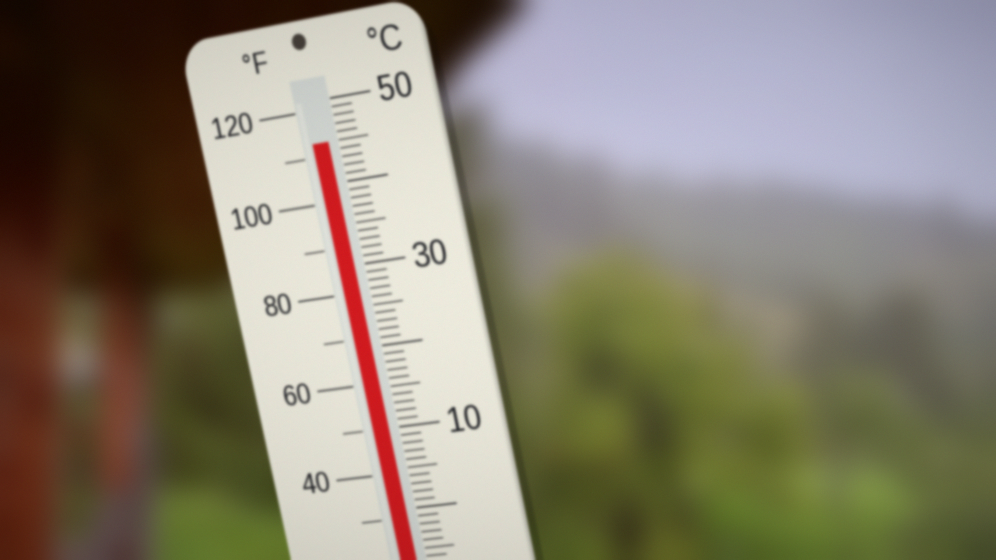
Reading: 45; °C
